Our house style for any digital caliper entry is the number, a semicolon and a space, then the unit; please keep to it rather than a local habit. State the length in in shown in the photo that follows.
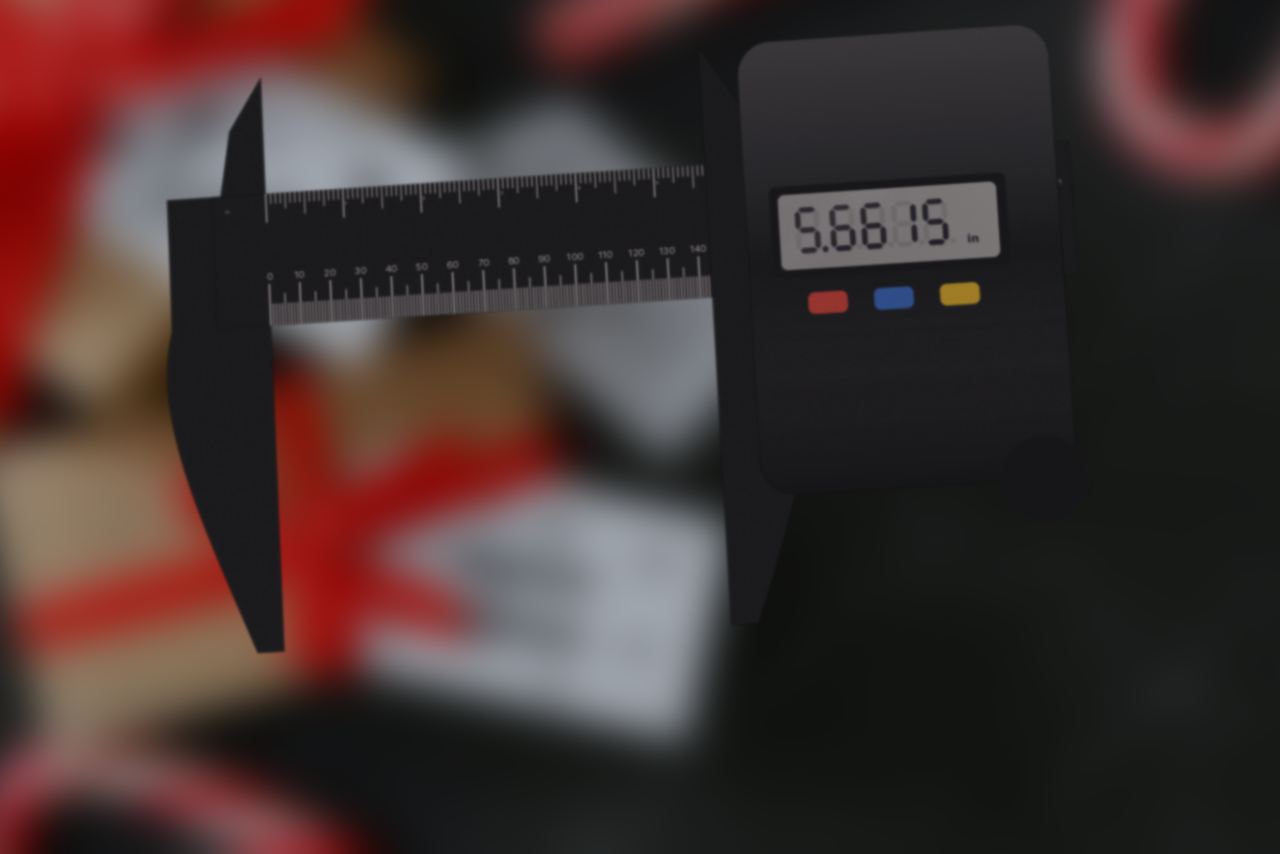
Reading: 5.6615; in
